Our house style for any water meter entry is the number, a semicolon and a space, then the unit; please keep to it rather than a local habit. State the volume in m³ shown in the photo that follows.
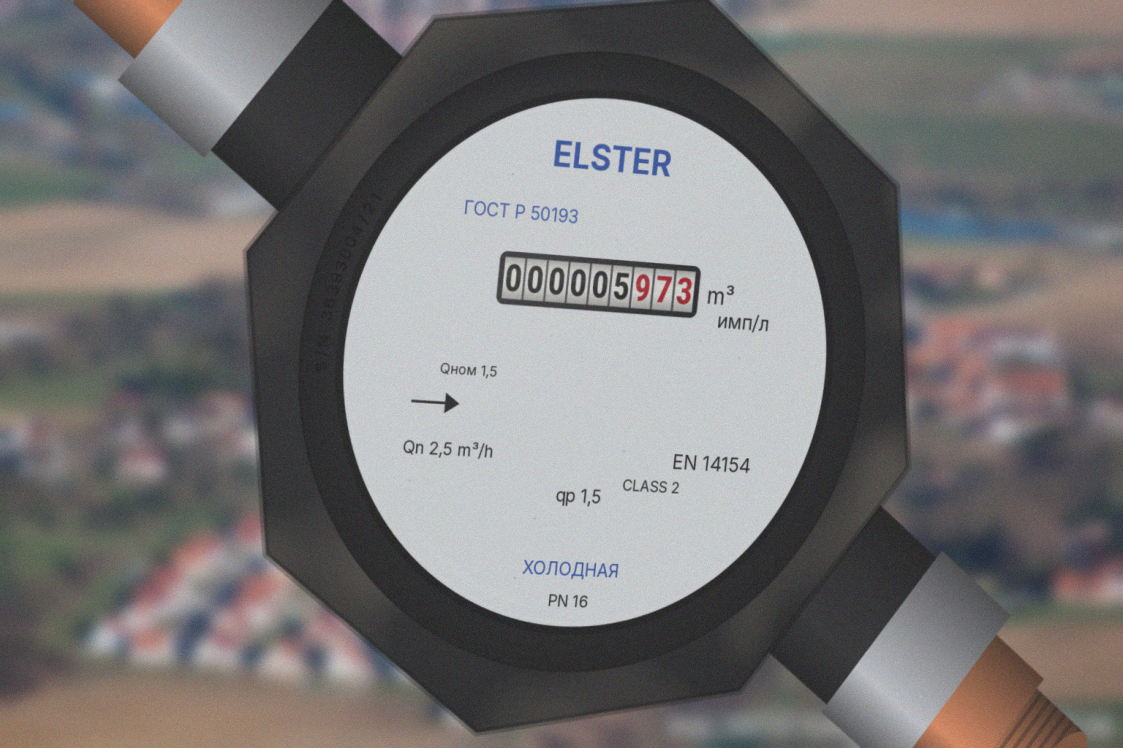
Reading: 5.973; m³
